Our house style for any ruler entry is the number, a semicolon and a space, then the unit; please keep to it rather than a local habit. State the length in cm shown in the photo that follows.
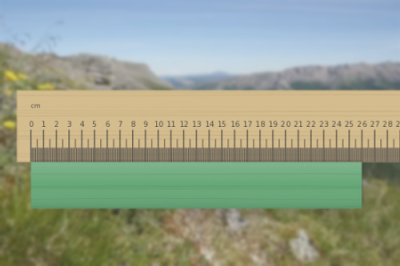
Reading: 26; cm
